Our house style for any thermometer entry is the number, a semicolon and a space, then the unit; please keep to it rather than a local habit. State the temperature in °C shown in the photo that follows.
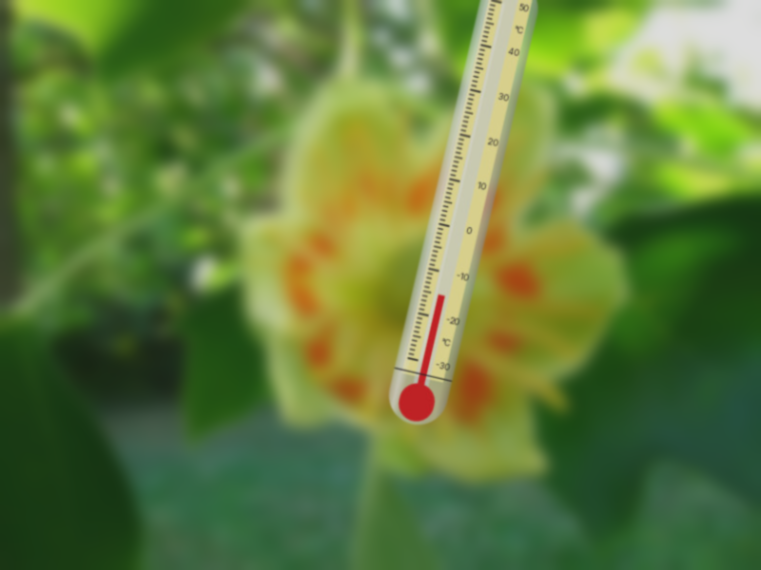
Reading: -15; °C
